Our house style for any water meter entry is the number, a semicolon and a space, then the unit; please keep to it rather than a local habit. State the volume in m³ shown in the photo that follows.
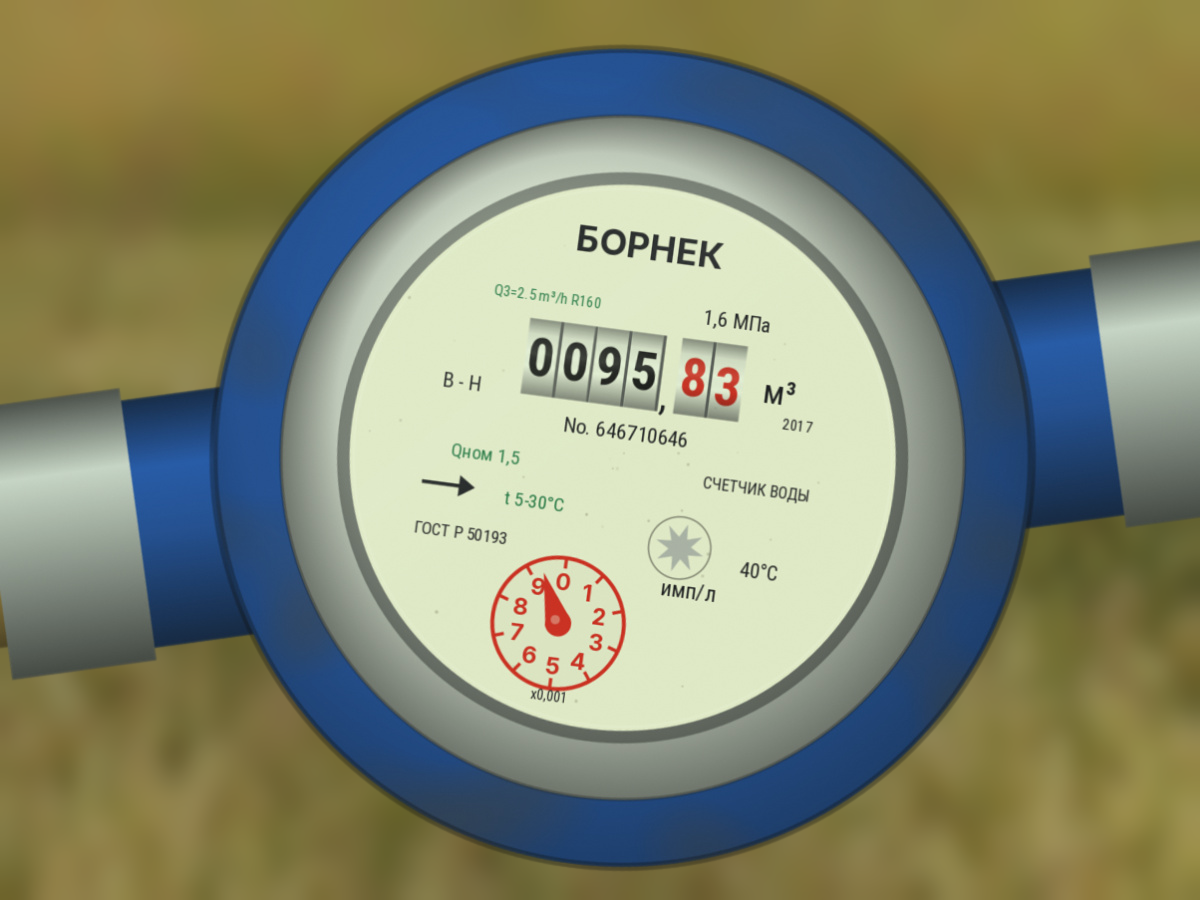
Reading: 95.829; m³
